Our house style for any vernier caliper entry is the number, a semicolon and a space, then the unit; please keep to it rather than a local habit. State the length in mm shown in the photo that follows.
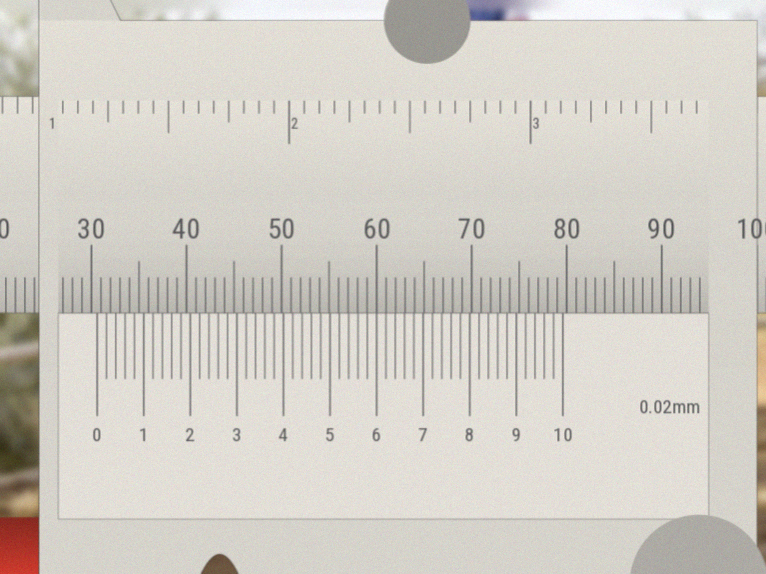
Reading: 30.6; mm
